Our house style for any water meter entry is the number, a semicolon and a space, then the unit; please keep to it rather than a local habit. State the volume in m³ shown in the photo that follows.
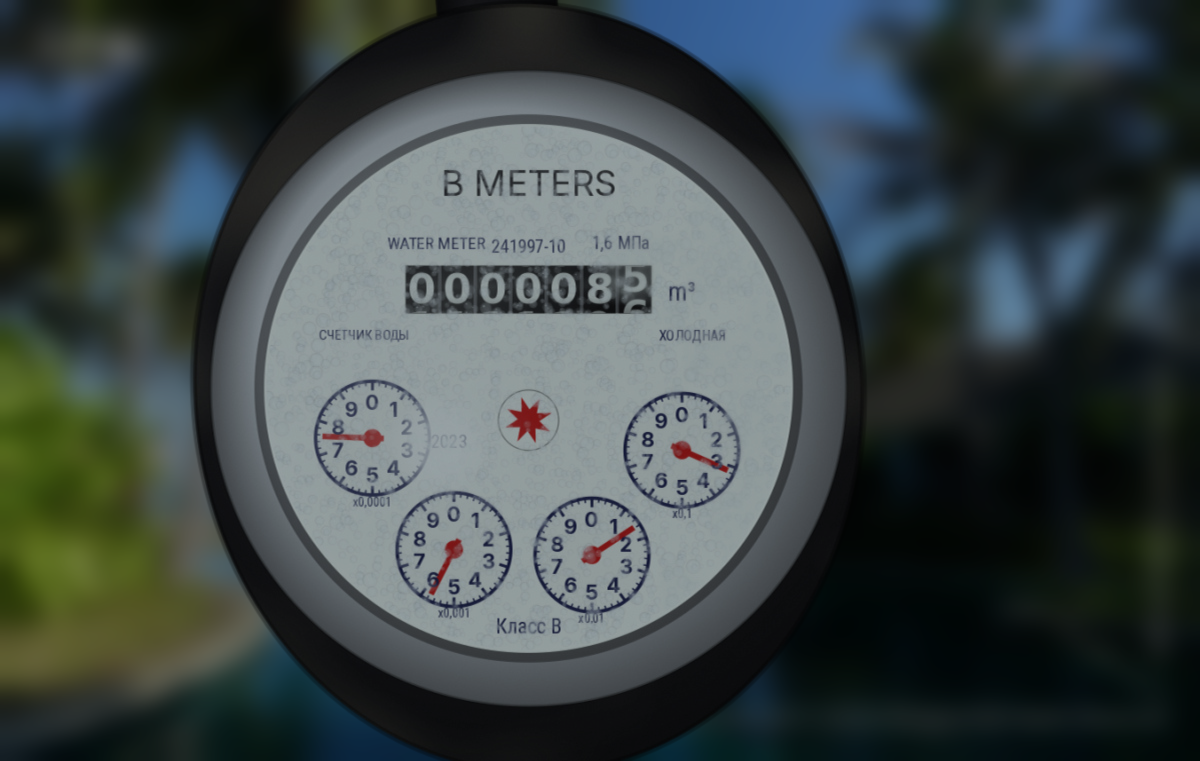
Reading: 85.3157; m³
